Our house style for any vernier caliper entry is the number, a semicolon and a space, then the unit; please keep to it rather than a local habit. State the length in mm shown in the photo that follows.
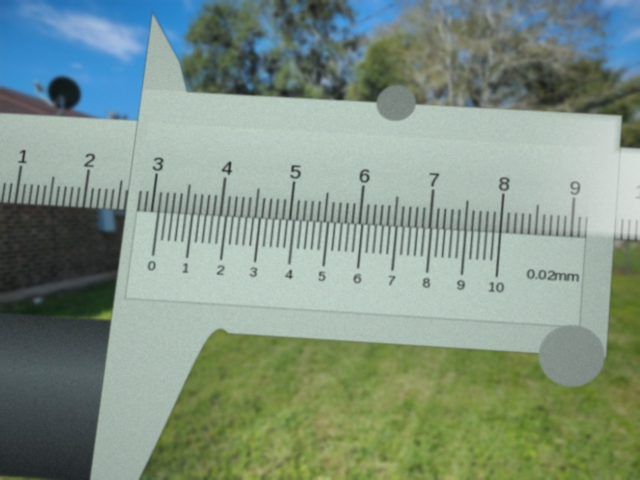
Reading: 31.0; mm
